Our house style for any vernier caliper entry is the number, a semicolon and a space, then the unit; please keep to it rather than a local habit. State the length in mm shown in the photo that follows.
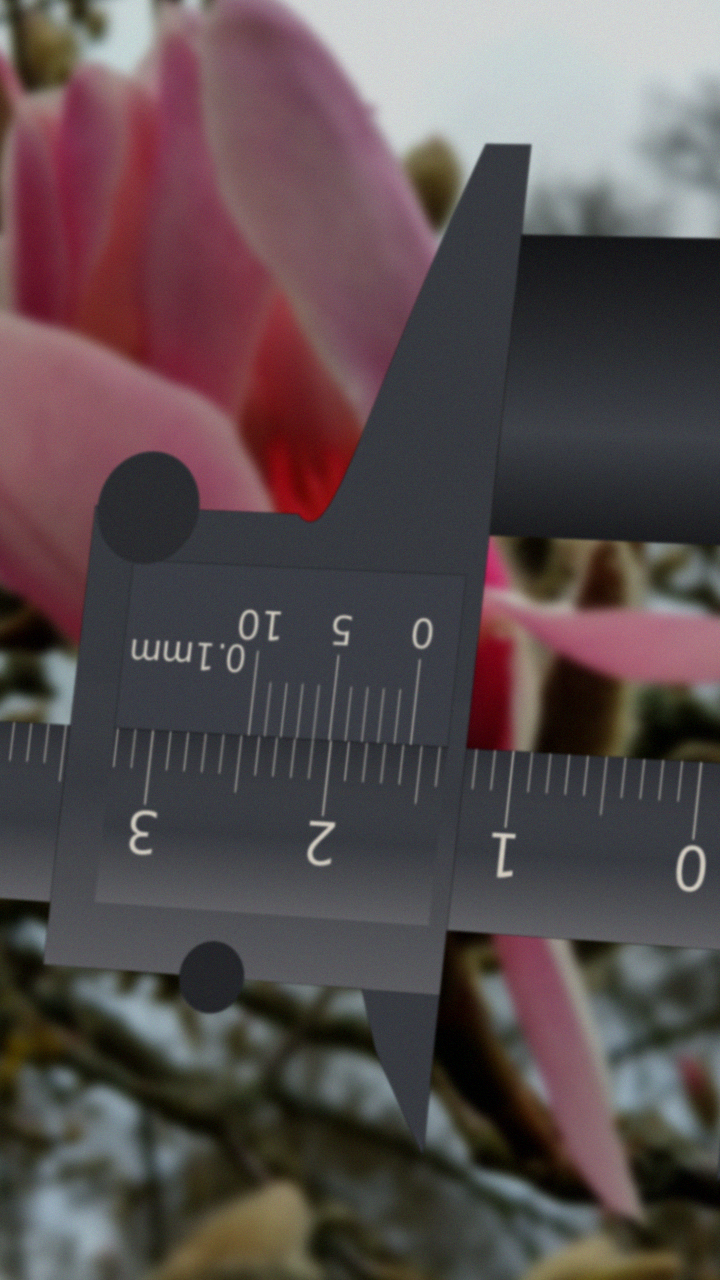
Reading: 15.6; mm
